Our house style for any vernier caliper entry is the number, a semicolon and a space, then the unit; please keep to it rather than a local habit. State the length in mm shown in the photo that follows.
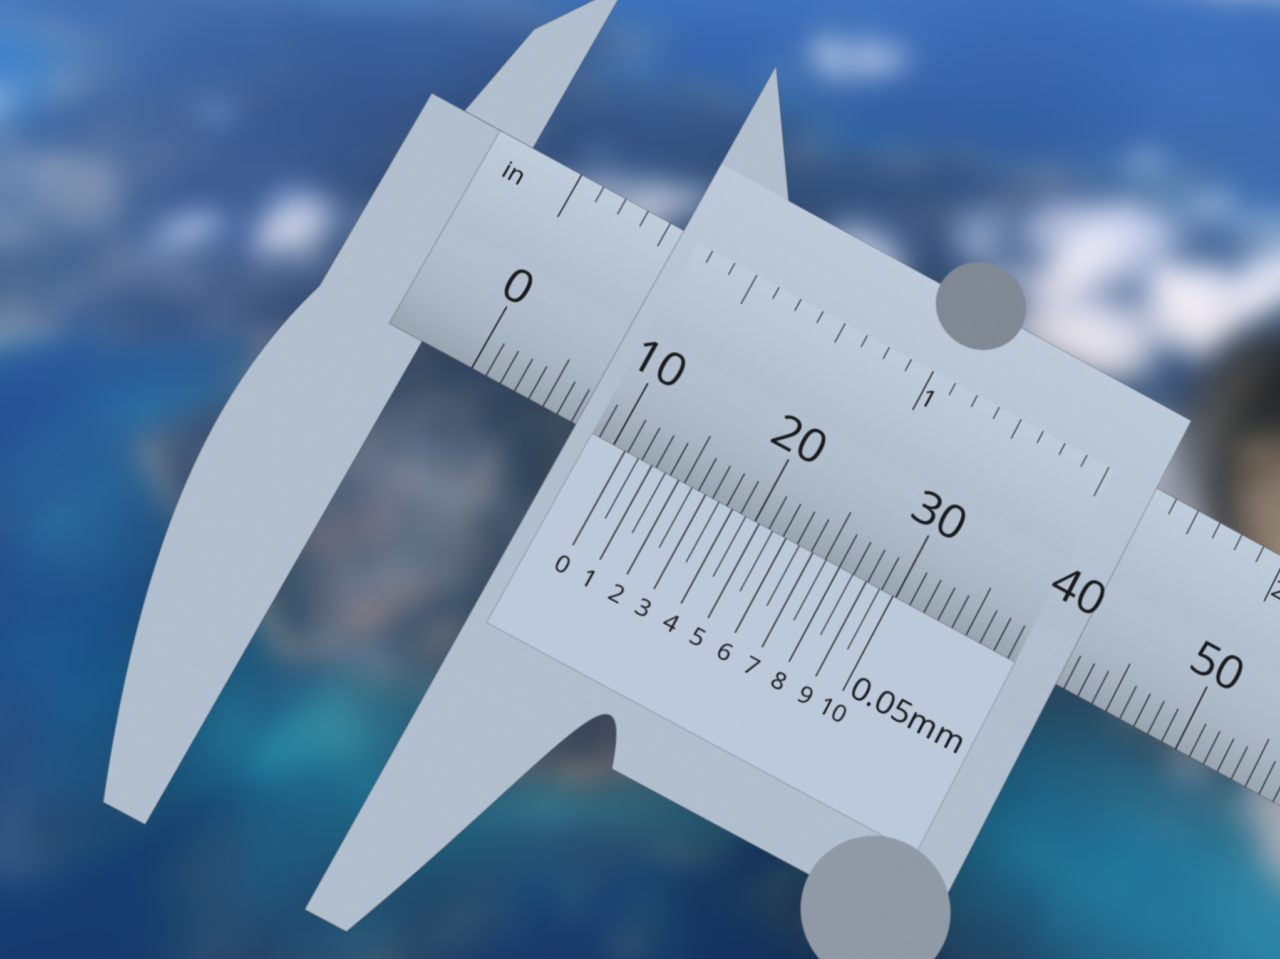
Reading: 10.8; mm
